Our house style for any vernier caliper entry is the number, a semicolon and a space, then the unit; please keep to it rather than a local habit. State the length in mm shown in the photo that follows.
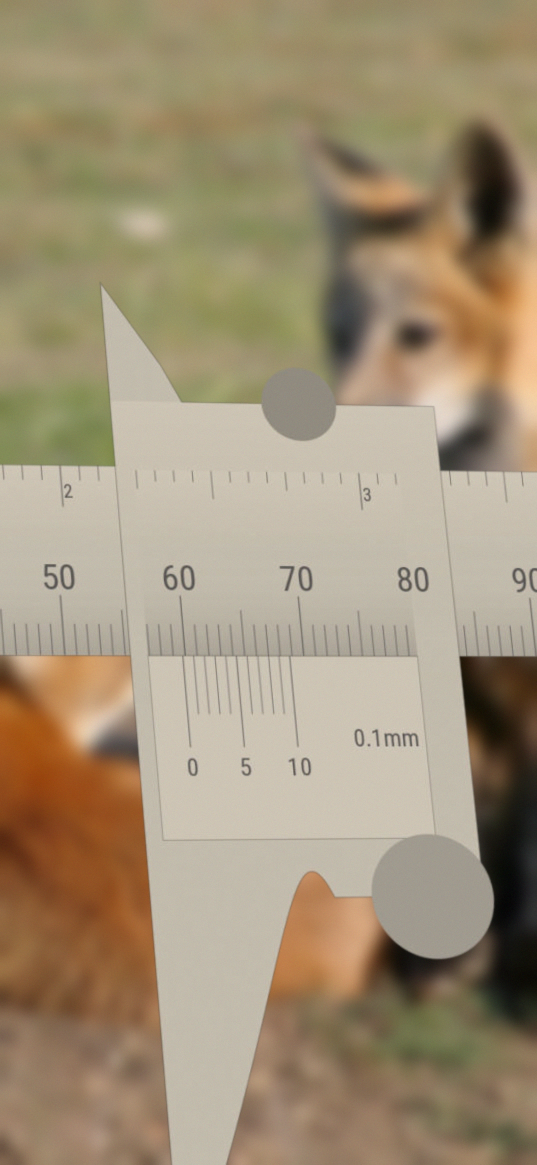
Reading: 59.8; mm
